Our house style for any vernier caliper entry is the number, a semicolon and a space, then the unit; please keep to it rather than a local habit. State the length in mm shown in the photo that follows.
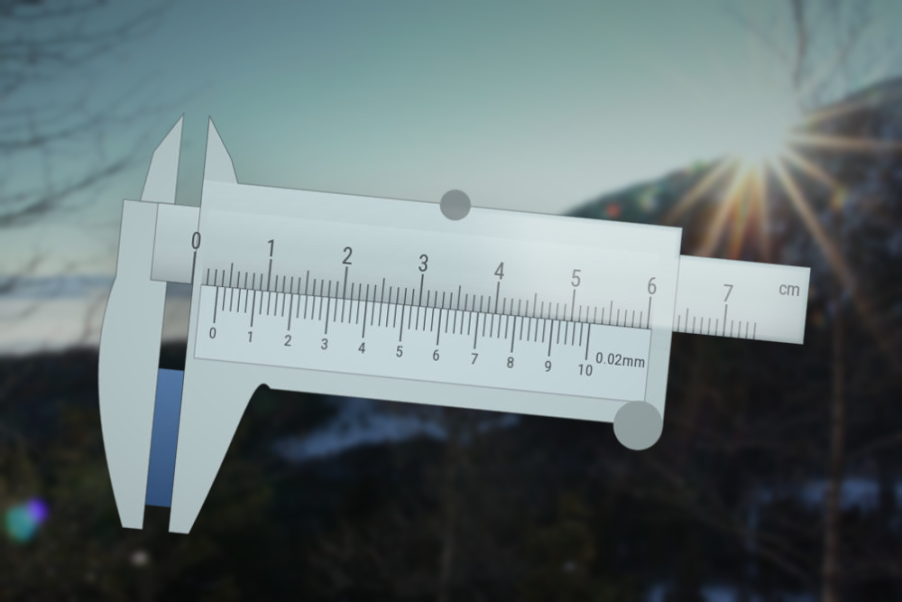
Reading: 3.4; mm
